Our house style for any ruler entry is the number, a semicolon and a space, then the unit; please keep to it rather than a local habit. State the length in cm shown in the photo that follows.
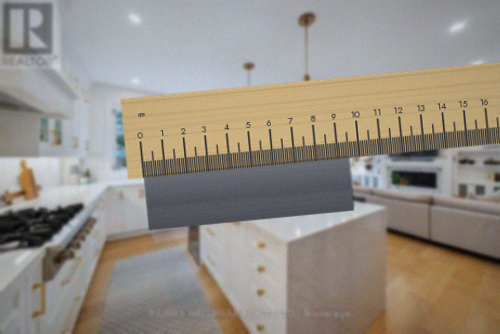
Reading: 9.5; cm
